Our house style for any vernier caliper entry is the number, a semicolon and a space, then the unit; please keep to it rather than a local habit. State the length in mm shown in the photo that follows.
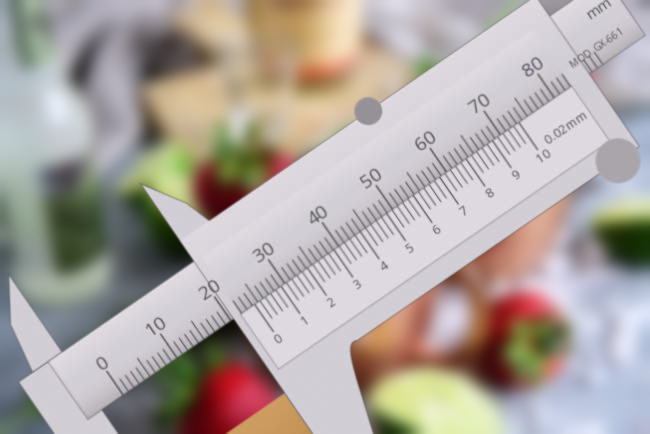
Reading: 24.4; mm
